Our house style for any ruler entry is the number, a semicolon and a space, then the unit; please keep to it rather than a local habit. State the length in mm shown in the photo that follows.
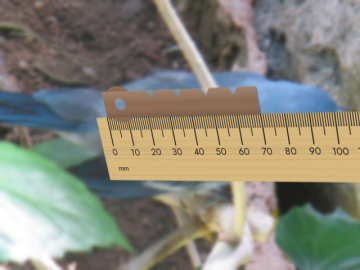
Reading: 70; mm
